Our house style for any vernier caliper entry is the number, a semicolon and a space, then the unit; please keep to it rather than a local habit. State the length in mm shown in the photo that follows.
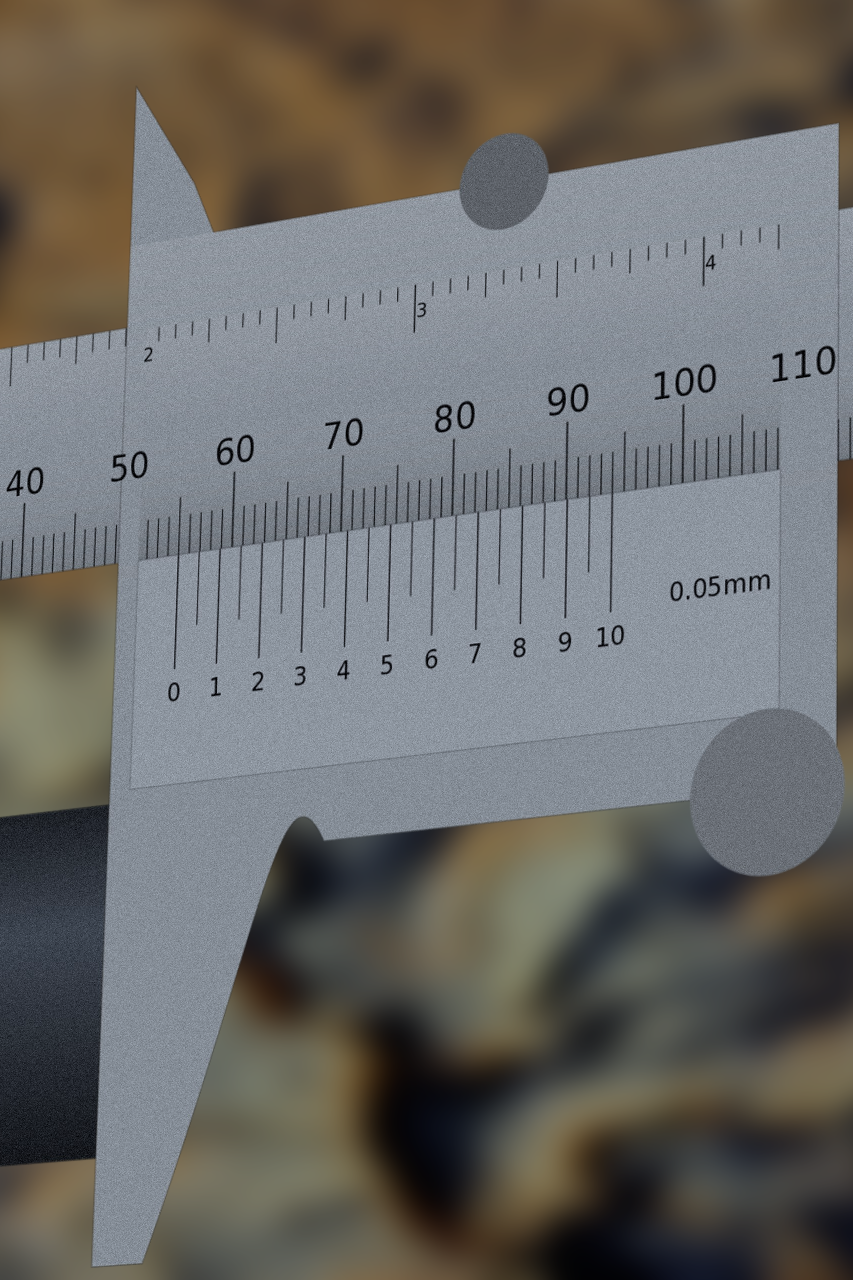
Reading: 55.0; mm
